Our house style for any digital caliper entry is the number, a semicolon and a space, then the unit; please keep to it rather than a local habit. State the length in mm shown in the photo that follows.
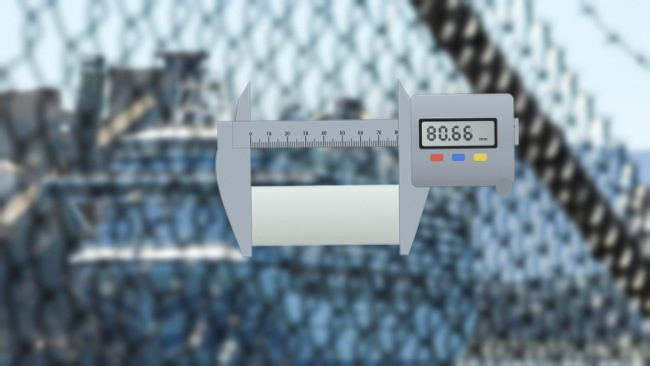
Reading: 80.66; mm
